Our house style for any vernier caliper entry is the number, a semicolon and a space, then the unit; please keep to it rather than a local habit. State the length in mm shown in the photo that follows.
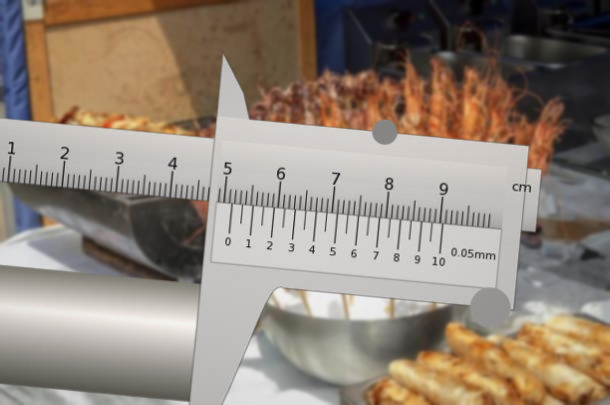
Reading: 51.5; mm
